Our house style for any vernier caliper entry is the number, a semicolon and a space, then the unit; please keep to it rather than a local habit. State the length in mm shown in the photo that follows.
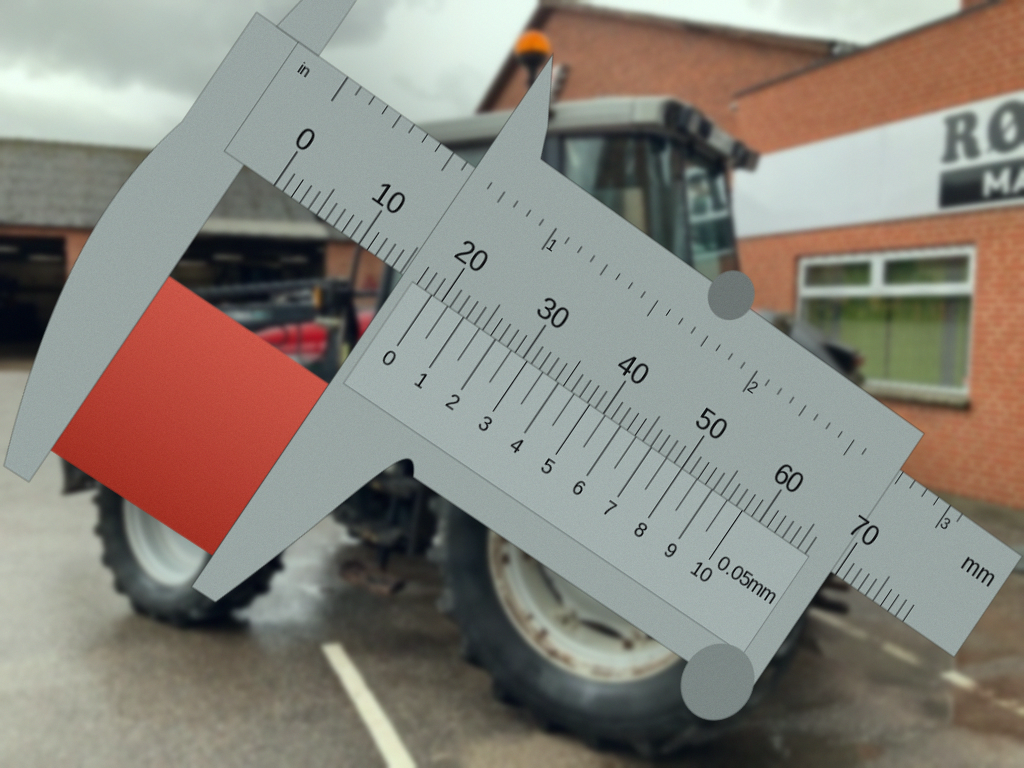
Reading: 18.8; mm
